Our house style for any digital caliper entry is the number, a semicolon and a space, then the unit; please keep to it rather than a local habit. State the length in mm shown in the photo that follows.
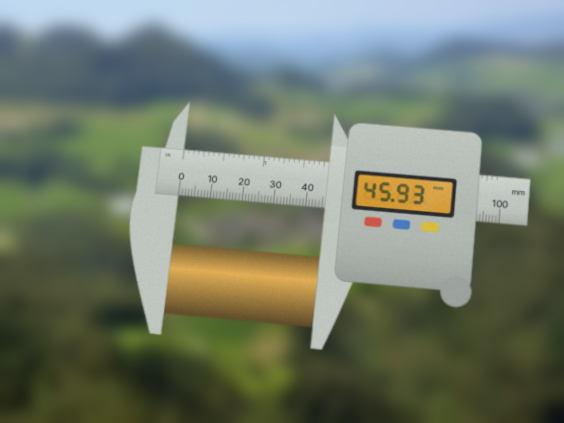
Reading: 45.93; mm
